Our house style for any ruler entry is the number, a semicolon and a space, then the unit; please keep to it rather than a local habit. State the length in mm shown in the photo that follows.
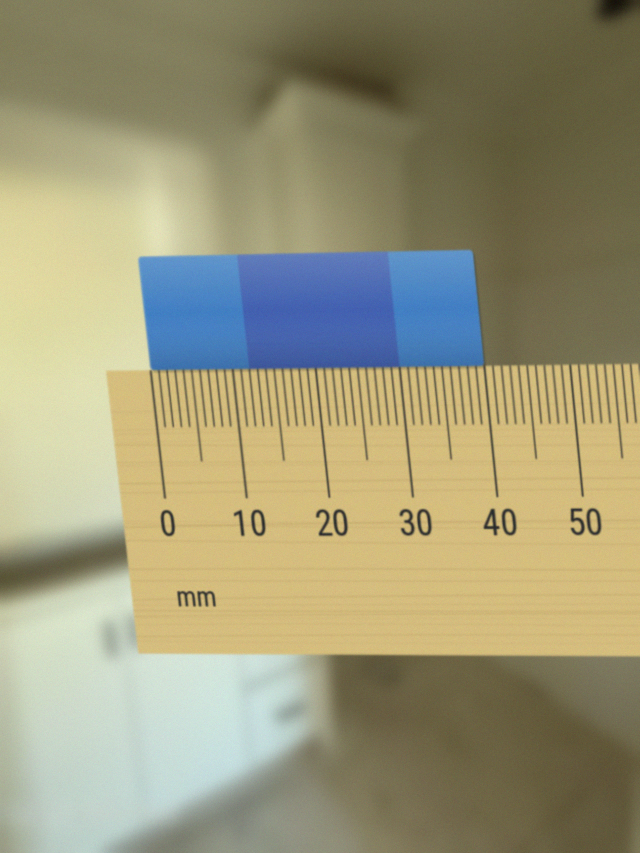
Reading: 40; mm
